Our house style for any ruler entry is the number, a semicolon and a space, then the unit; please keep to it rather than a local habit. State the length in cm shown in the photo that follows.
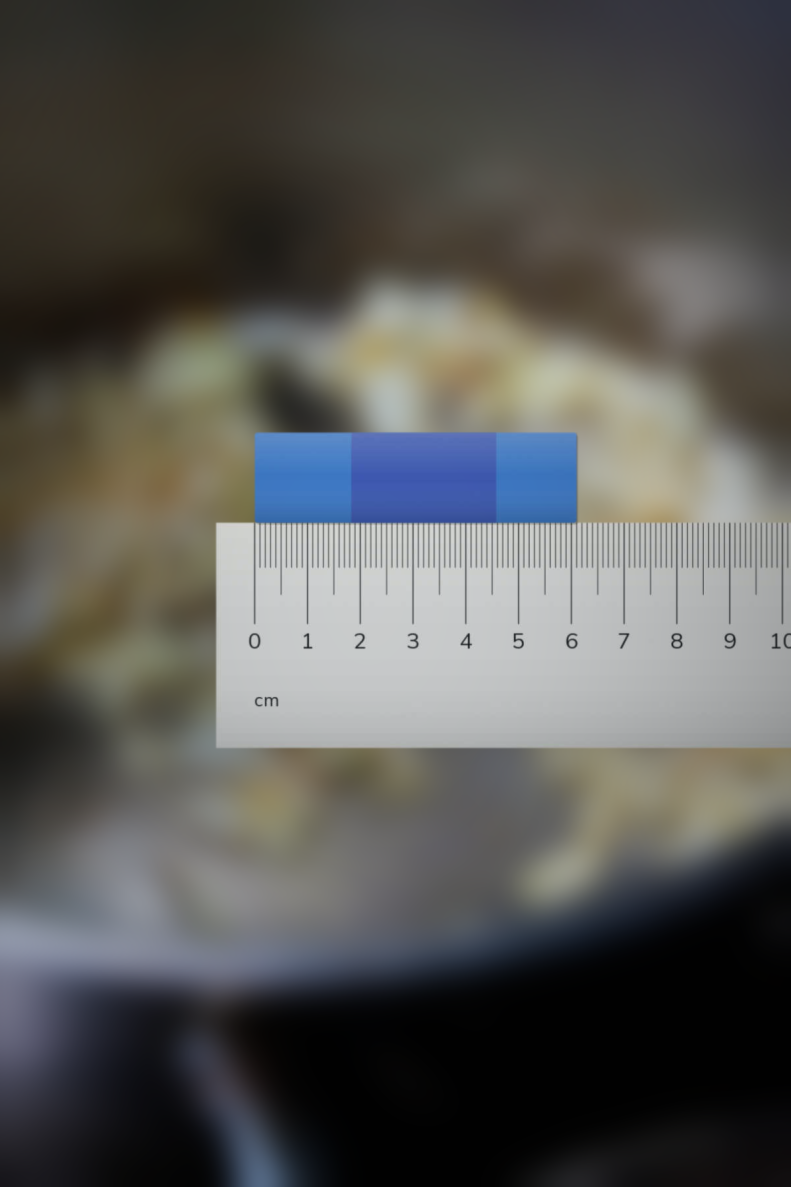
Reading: 6.1; cm
